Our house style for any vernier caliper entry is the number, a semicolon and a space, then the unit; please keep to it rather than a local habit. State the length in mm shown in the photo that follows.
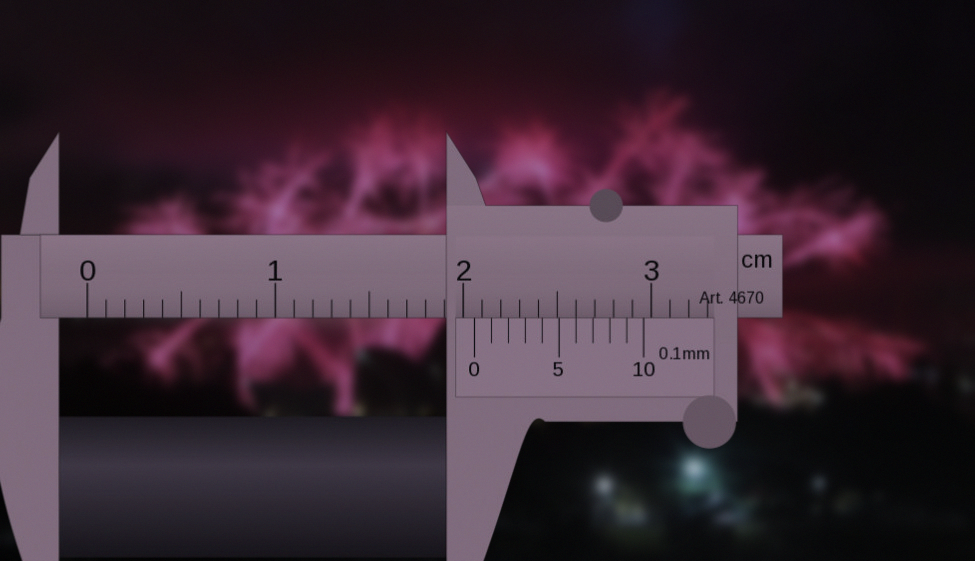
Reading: 20.6; mm
